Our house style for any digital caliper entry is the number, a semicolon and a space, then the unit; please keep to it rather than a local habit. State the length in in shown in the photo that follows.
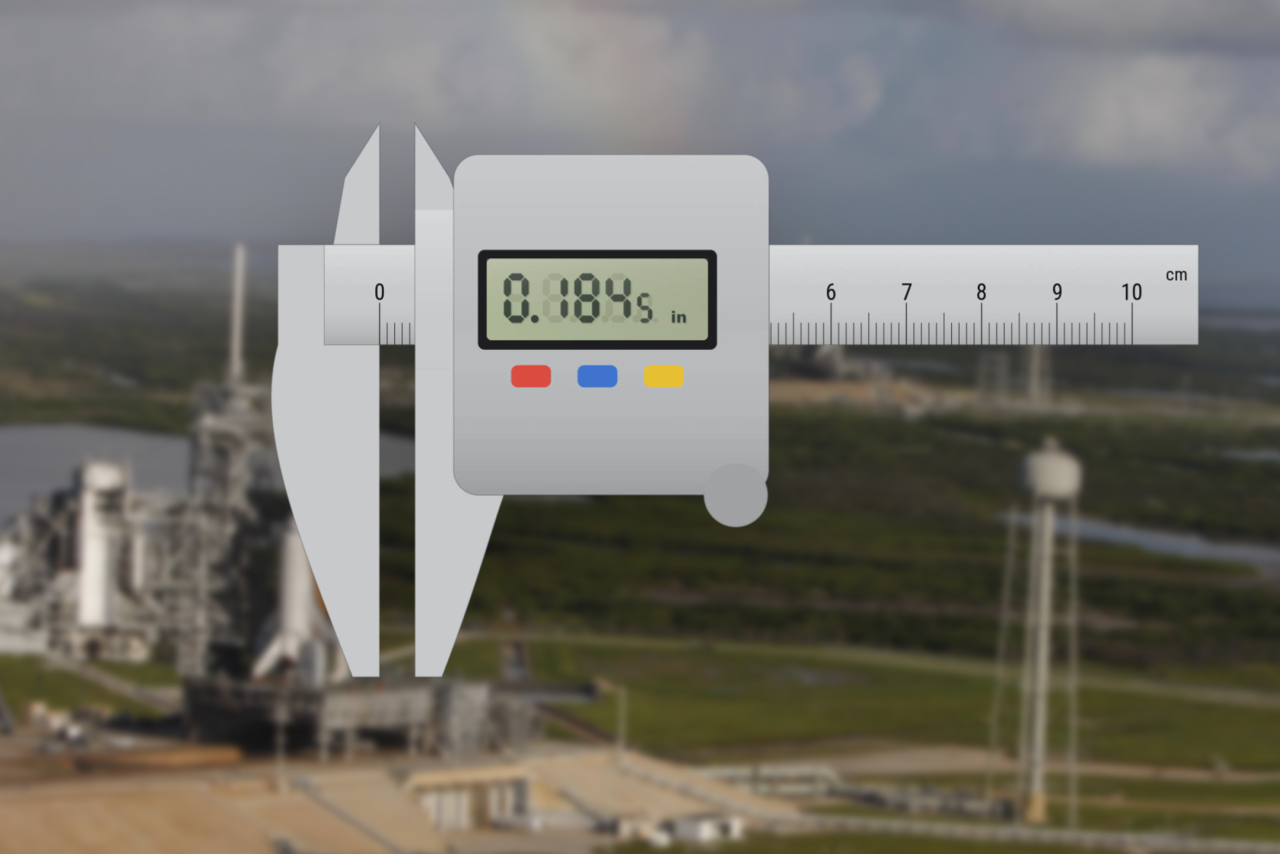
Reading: 0.1845; in
